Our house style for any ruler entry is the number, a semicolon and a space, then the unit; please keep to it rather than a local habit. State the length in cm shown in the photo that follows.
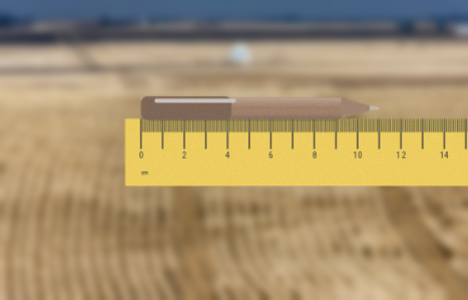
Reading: 11; cm
